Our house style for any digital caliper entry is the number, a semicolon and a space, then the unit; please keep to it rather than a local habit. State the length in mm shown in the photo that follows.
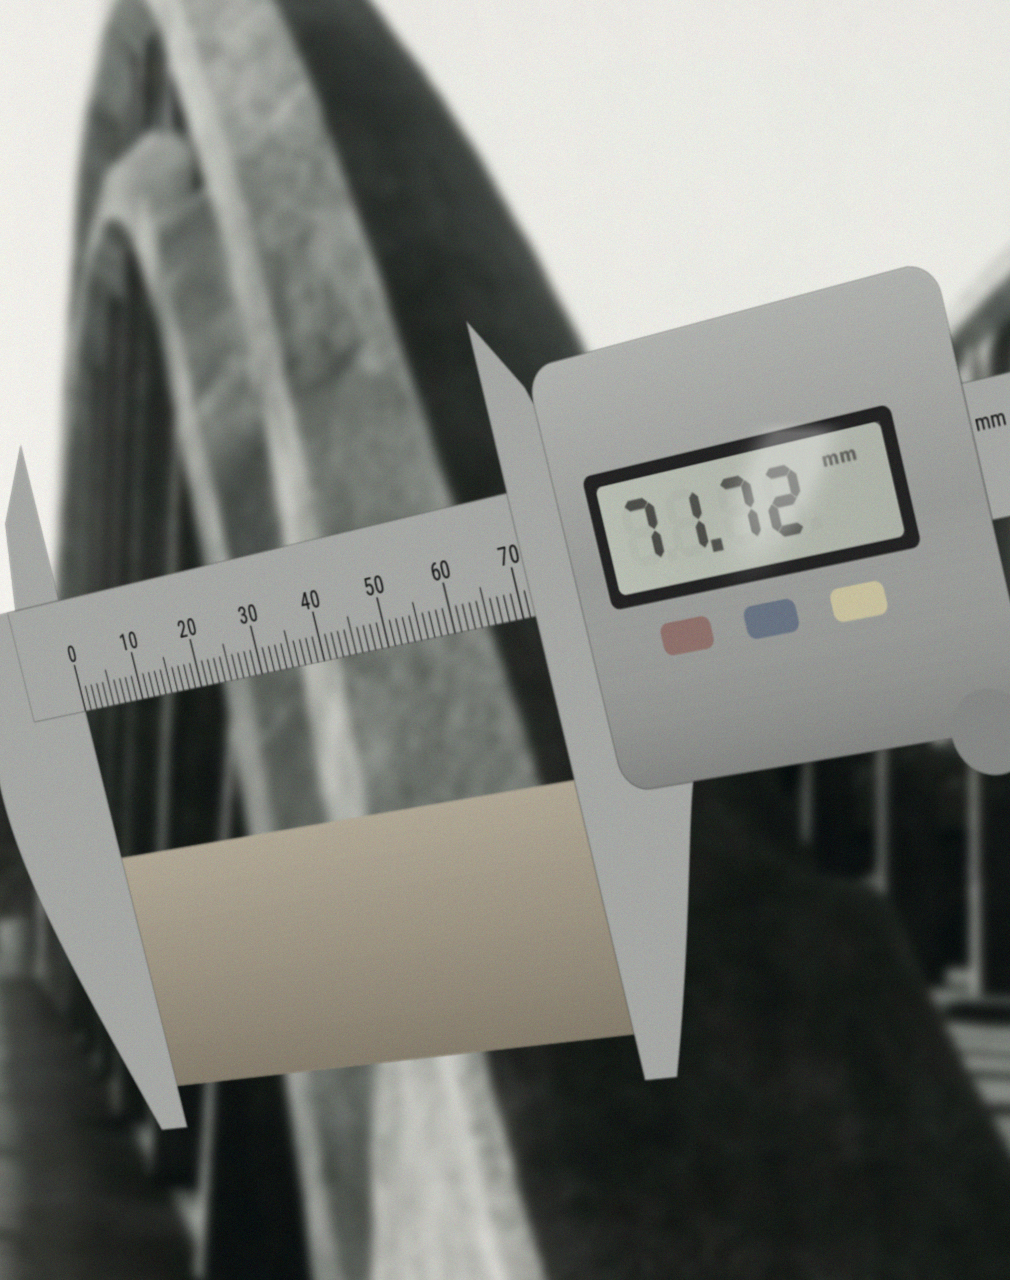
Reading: 71.72; mm
